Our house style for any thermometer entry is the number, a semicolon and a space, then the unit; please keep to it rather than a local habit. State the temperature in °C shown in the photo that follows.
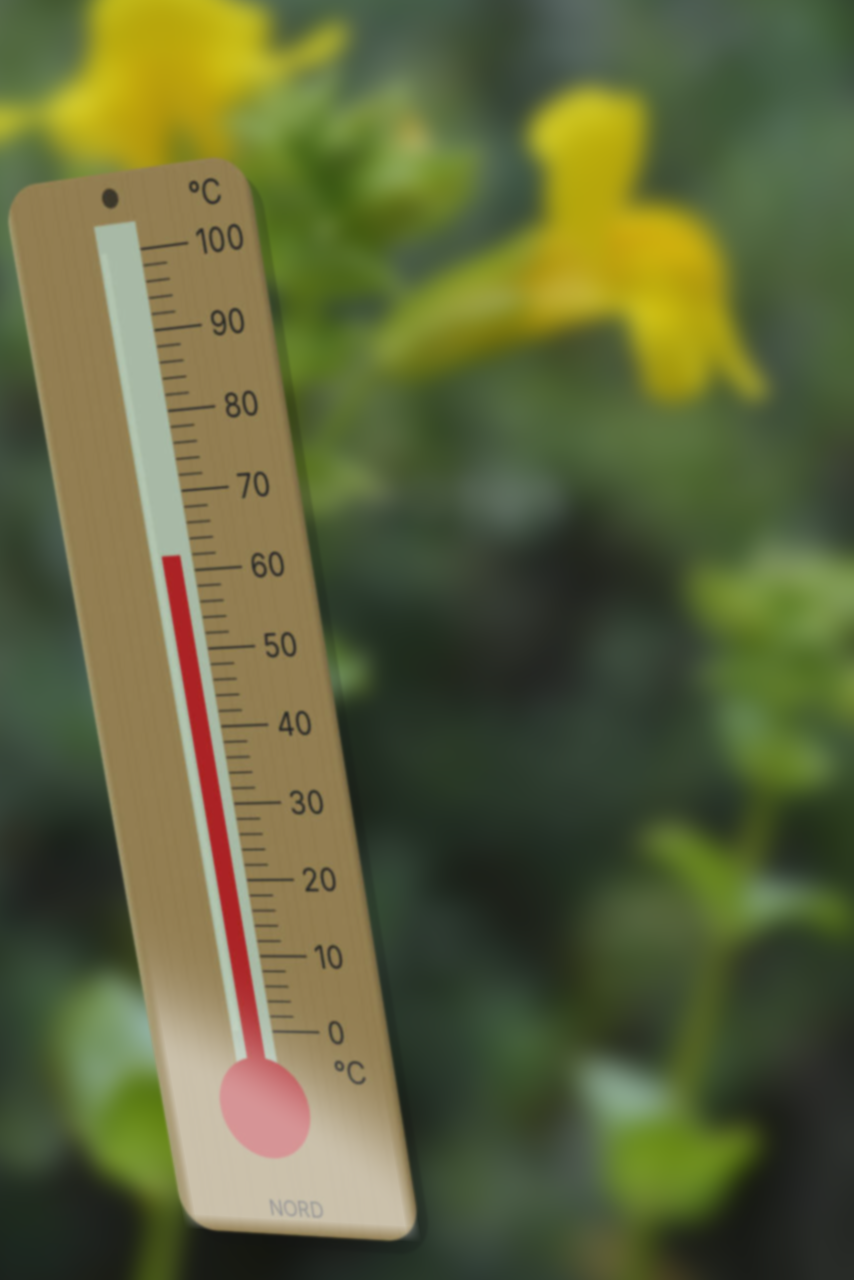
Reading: 62; °C
